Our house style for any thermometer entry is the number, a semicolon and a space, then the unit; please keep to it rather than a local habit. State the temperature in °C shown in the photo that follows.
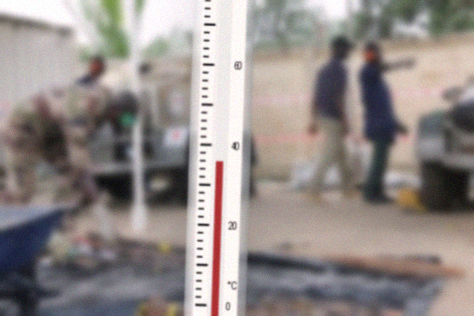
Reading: 36; °C
